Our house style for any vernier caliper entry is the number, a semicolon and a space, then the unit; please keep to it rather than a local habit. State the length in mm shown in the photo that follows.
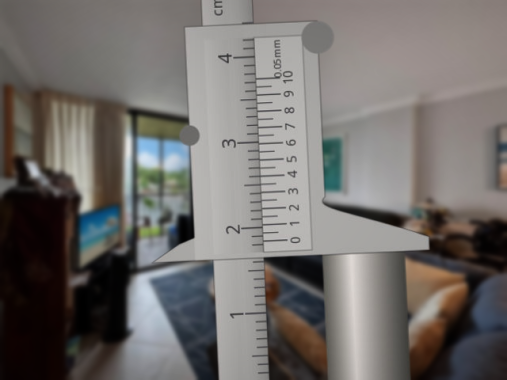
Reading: 18.4; mm
